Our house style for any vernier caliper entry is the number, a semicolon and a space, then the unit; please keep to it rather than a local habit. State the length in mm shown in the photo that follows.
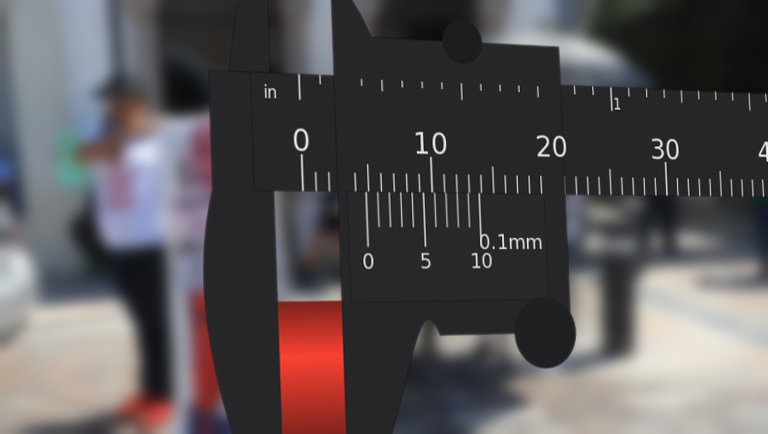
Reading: 4.8; mm
